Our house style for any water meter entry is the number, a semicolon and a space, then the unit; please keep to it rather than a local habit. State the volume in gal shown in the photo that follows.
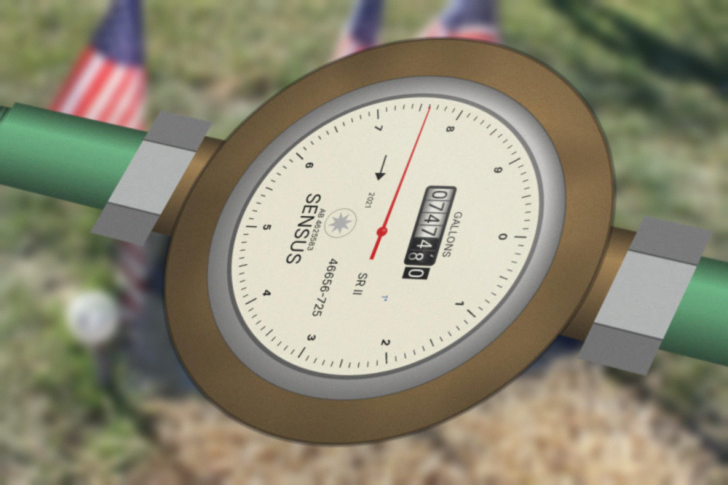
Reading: 747477.6; gal
